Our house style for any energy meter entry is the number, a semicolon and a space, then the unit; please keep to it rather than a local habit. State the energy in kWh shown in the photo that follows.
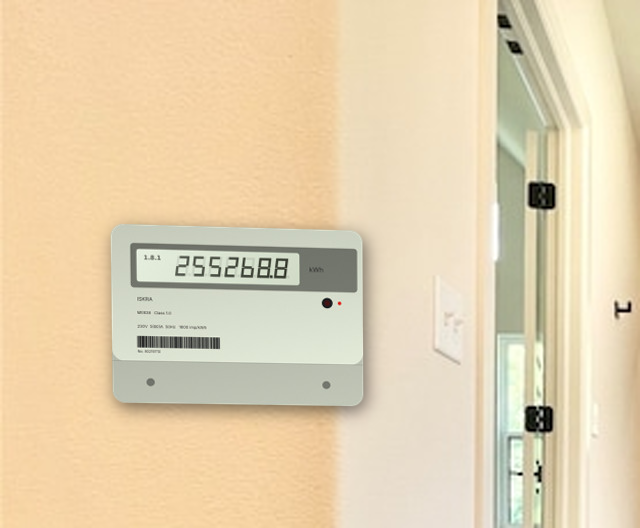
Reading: 255268.8; kWh
